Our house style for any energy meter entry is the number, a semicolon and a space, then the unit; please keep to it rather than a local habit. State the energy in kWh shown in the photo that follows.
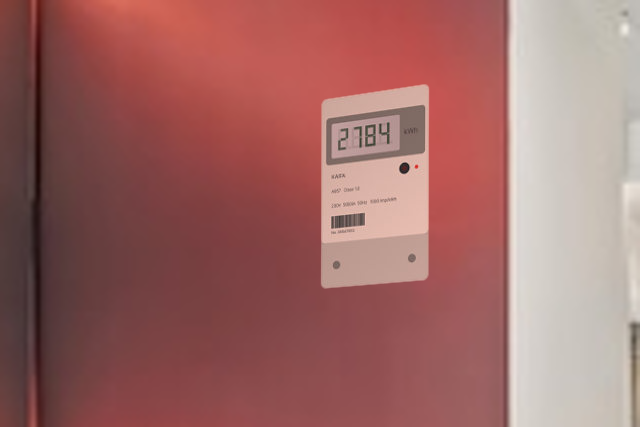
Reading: 2784; kWh
